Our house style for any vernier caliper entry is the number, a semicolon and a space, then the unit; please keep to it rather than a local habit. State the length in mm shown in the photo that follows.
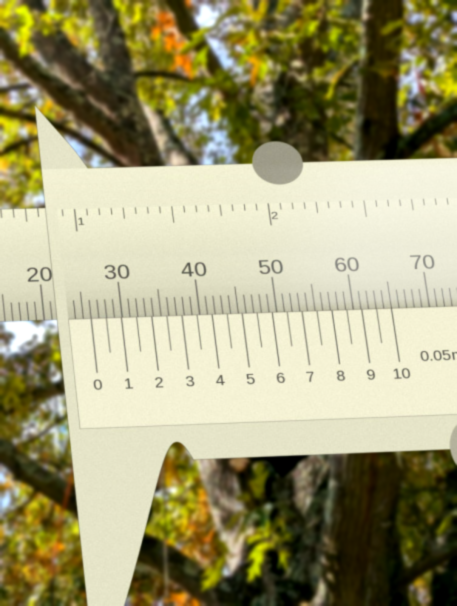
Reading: 26.0; mm
